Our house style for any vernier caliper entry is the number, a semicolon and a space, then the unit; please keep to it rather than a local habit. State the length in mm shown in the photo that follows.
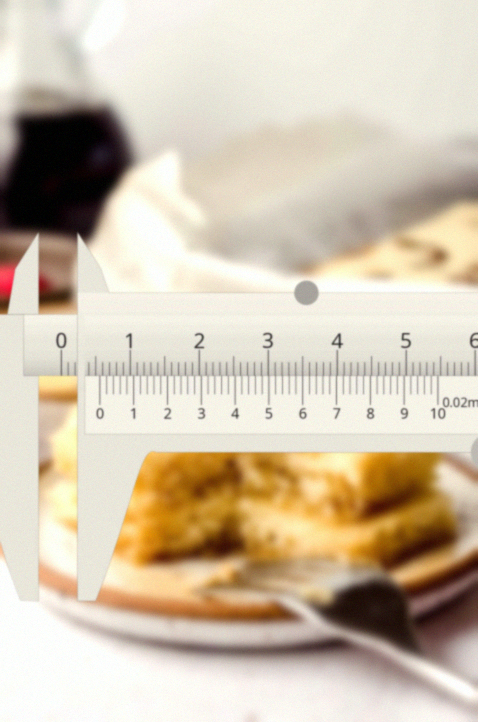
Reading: 5.6; mm
